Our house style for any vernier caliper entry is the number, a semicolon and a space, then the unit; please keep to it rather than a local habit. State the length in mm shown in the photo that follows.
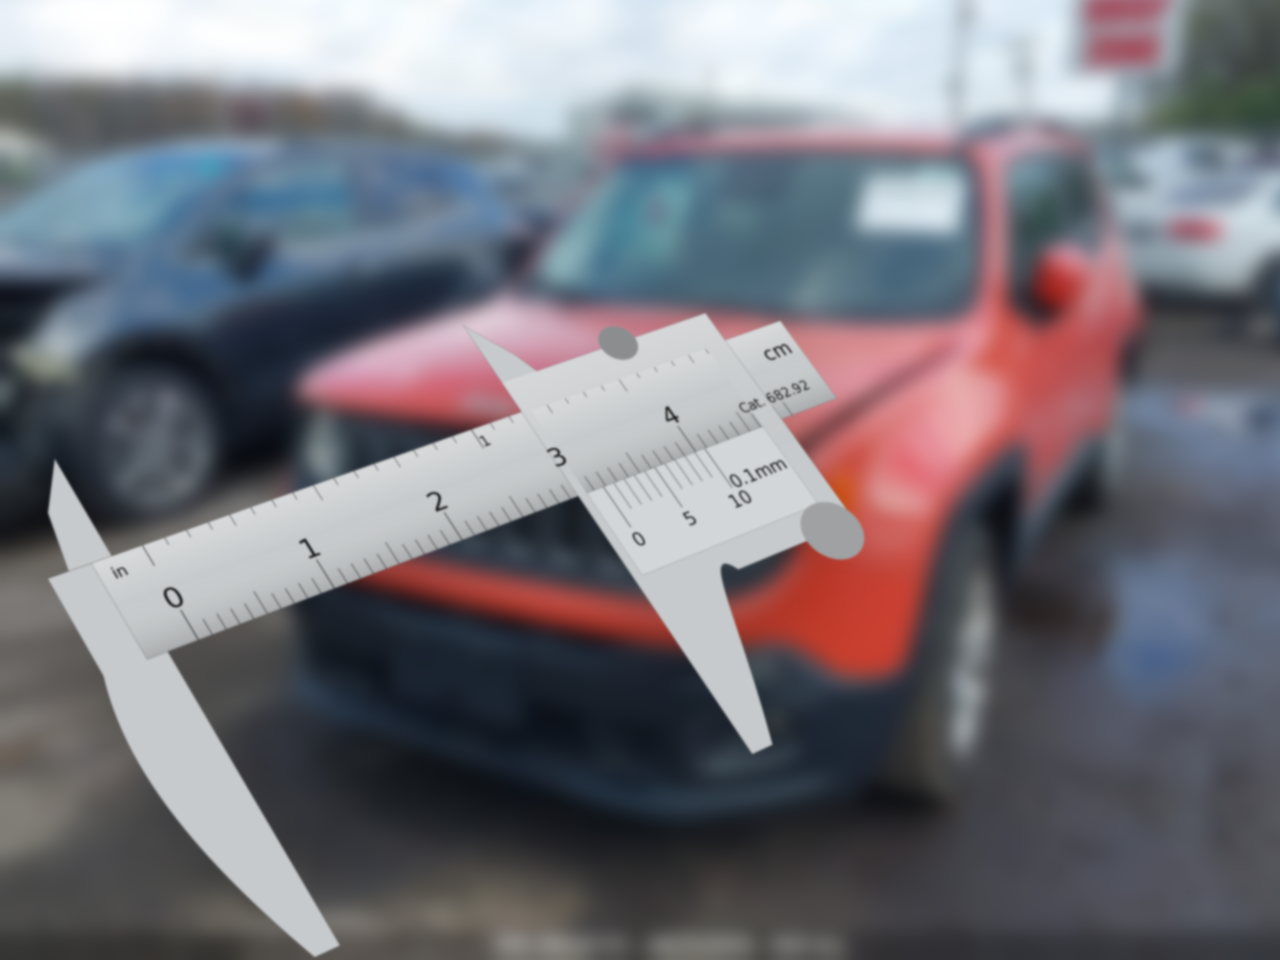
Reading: 31.8; mm
